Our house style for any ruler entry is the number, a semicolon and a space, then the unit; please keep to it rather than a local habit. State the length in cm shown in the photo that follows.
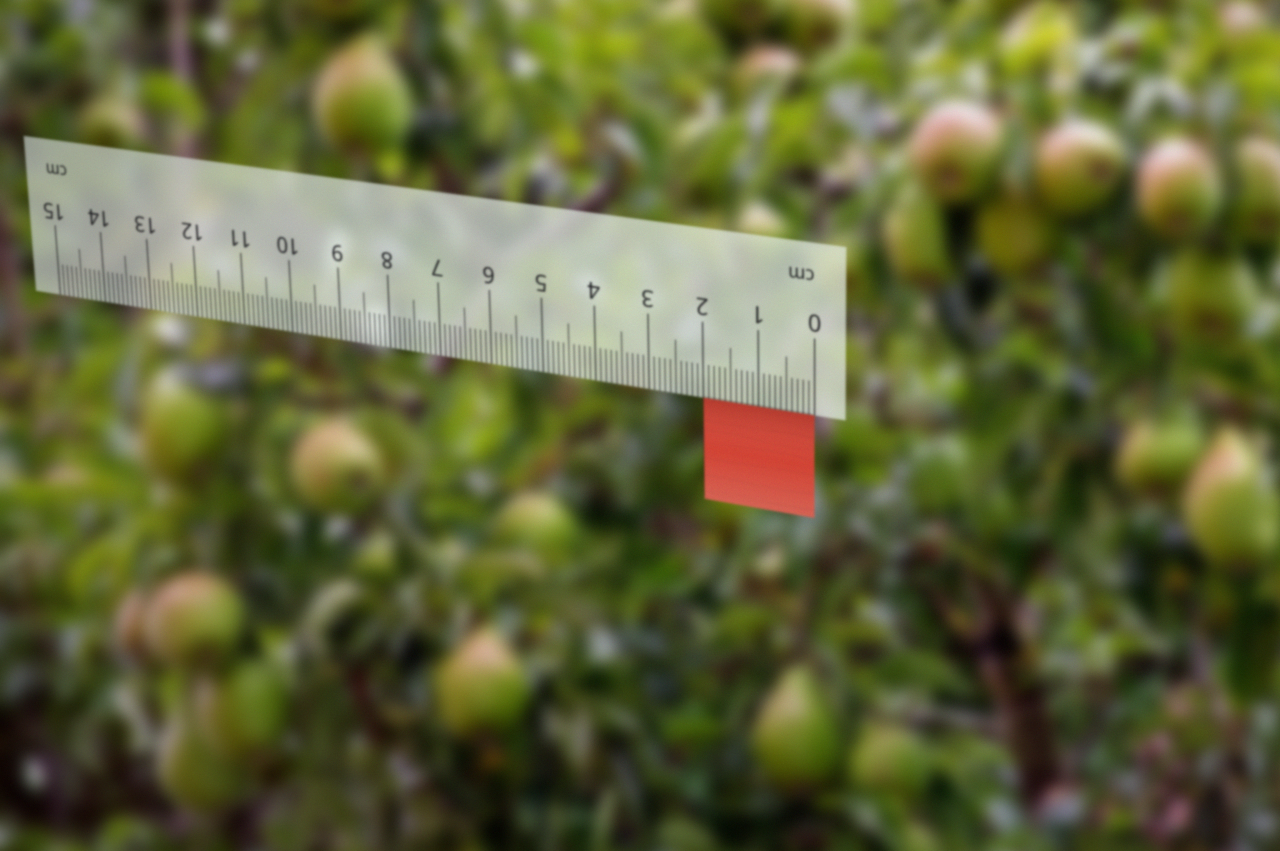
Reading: 2; cm
